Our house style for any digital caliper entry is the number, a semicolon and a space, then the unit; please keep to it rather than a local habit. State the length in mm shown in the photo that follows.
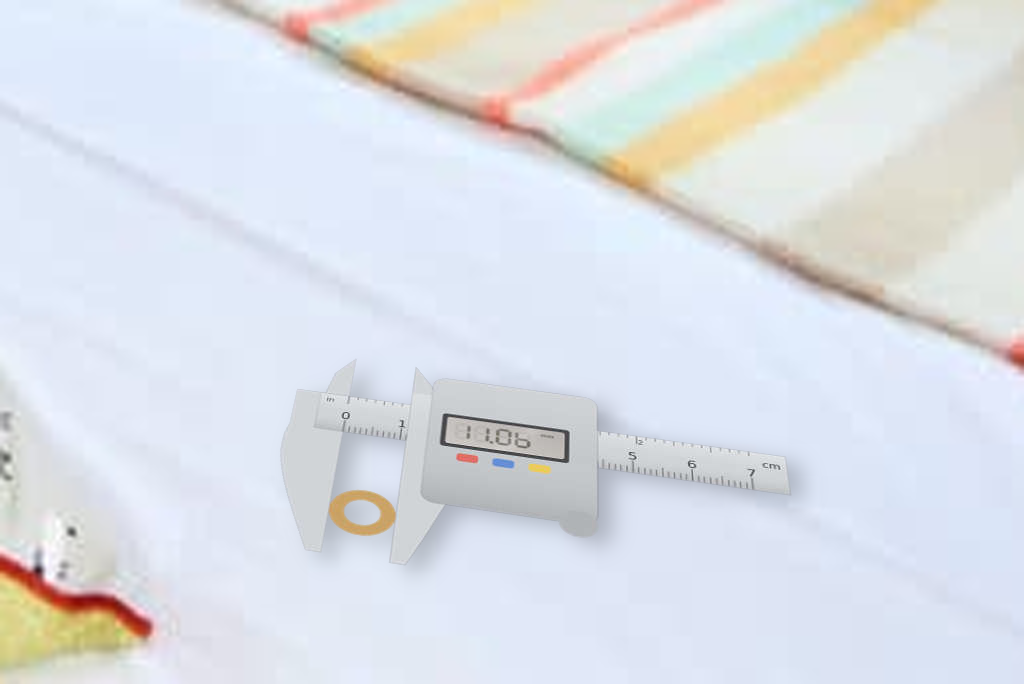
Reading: 11.06; mm
